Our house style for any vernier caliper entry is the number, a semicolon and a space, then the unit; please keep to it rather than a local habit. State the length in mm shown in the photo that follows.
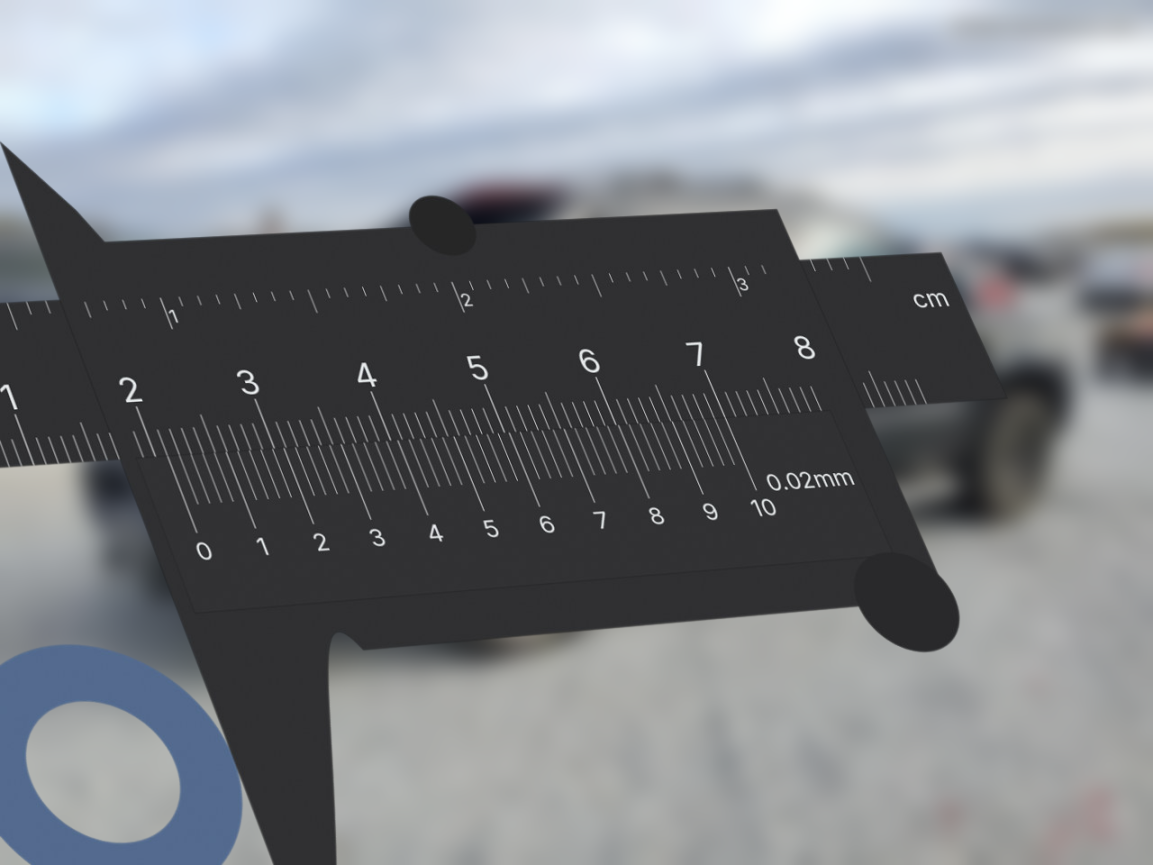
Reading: 21.0; mm
